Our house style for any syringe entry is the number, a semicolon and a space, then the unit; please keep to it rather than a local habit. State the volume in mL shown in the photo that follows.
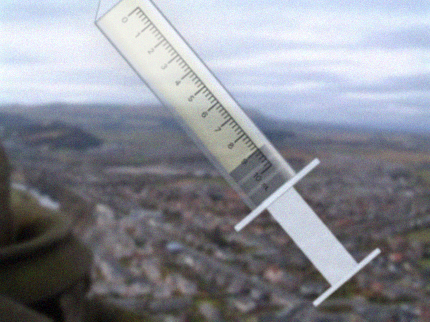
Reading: 9; mL
